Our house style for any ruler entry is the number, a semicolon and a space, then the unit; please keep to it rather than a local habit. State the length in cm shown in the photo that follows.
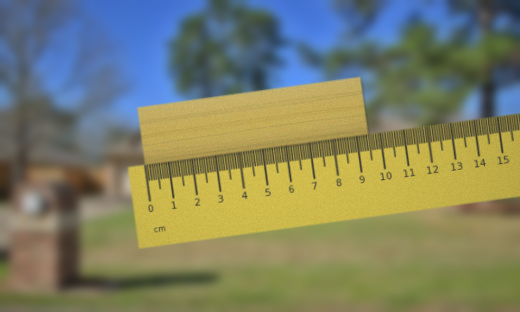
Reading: 9.5; cm
